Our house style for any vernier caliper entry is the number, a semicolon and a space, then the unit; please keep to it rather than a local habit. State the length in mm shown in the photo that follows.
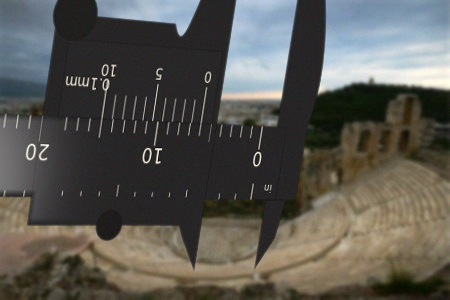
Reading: 6.0; mm
